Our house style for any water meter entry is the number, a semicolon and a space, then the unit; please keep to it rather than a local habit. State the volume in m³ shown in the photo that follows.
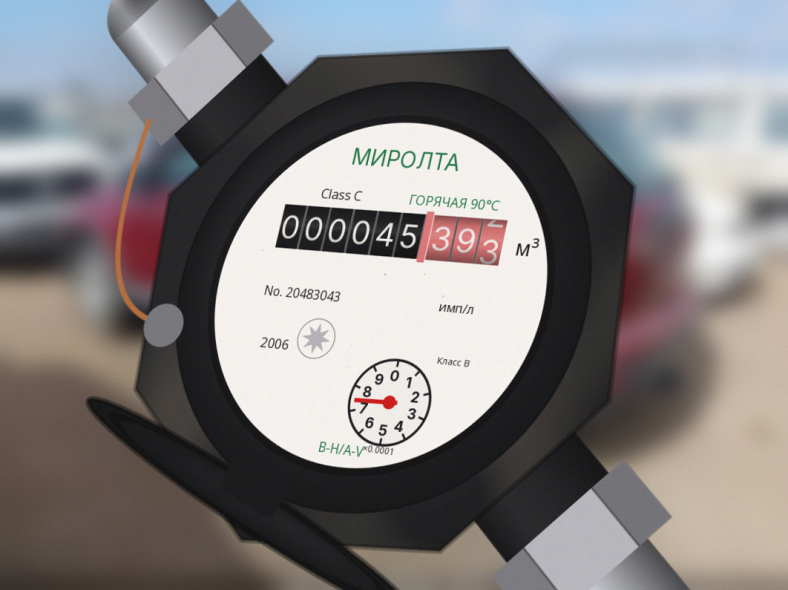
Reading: 45.3927; m³
